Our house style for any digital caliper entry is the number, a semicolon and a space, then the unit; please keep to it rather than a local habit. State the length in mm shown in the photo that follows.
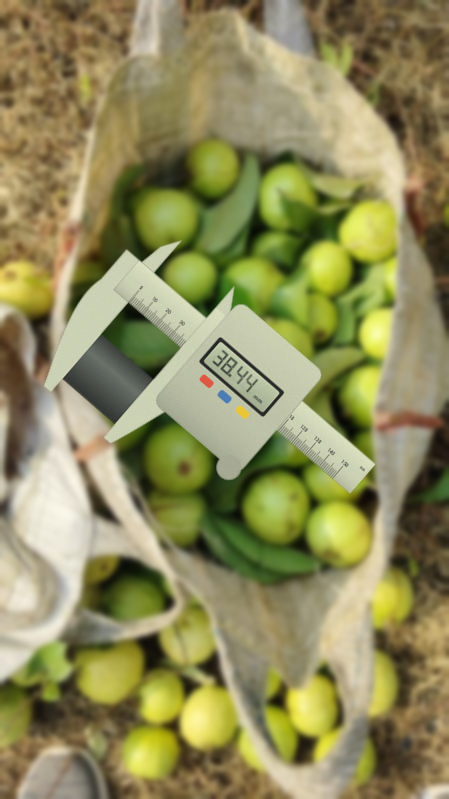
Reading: 38.44; mm
